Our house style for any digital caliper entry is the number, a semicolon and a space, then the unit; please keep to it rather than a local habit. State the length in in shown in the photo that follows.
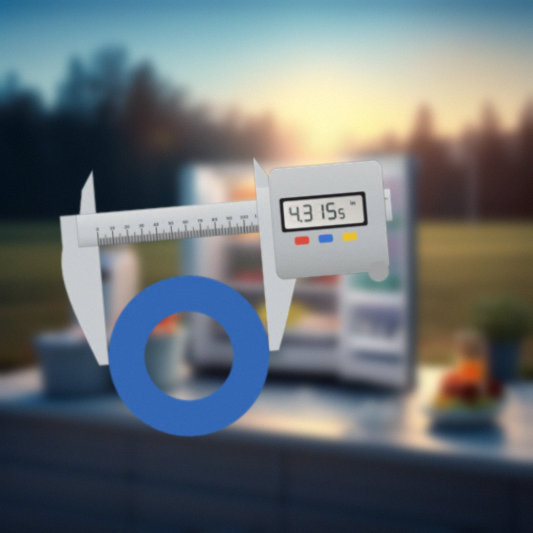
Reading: 4.3155; in
